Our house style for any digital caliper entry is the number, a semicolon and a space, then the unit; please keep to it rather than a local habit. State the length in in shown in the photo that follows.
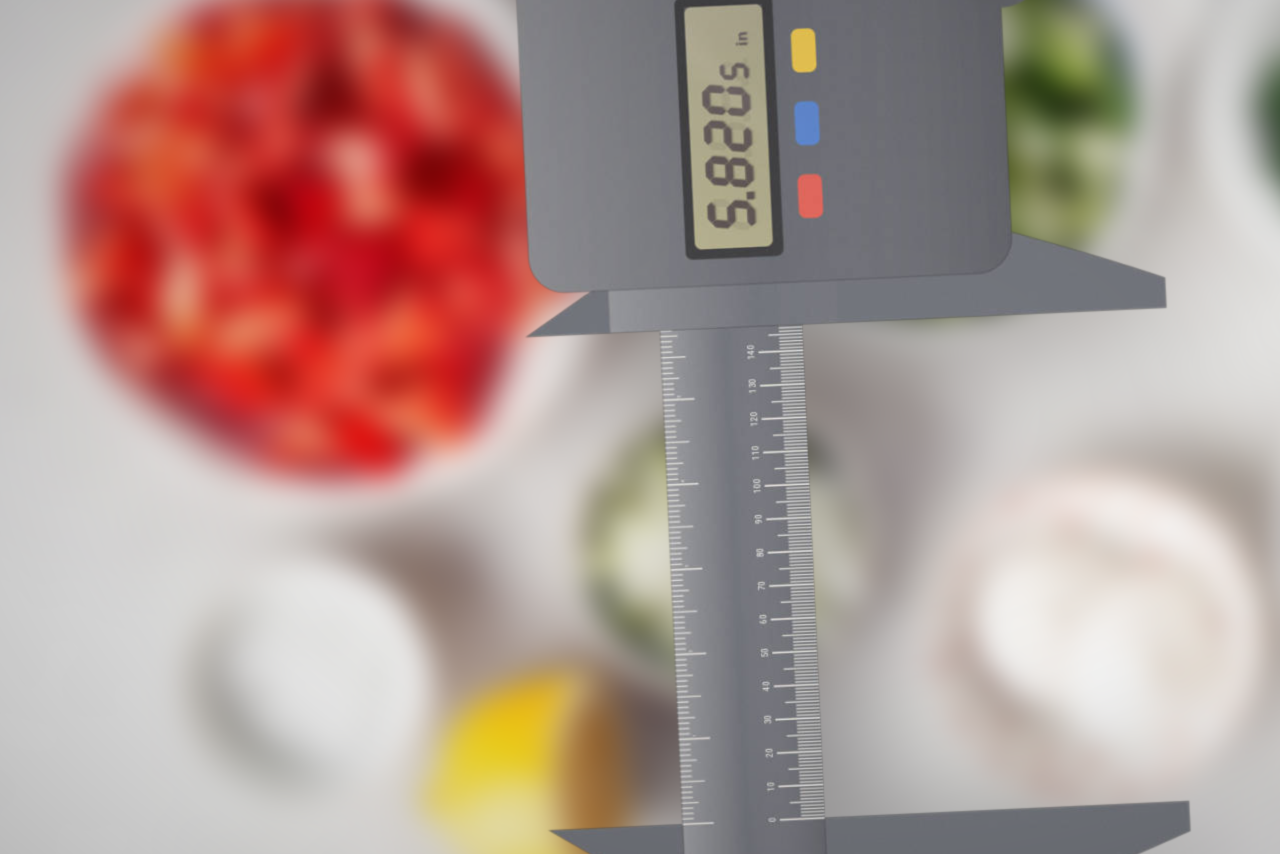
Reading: 5.8205; in
